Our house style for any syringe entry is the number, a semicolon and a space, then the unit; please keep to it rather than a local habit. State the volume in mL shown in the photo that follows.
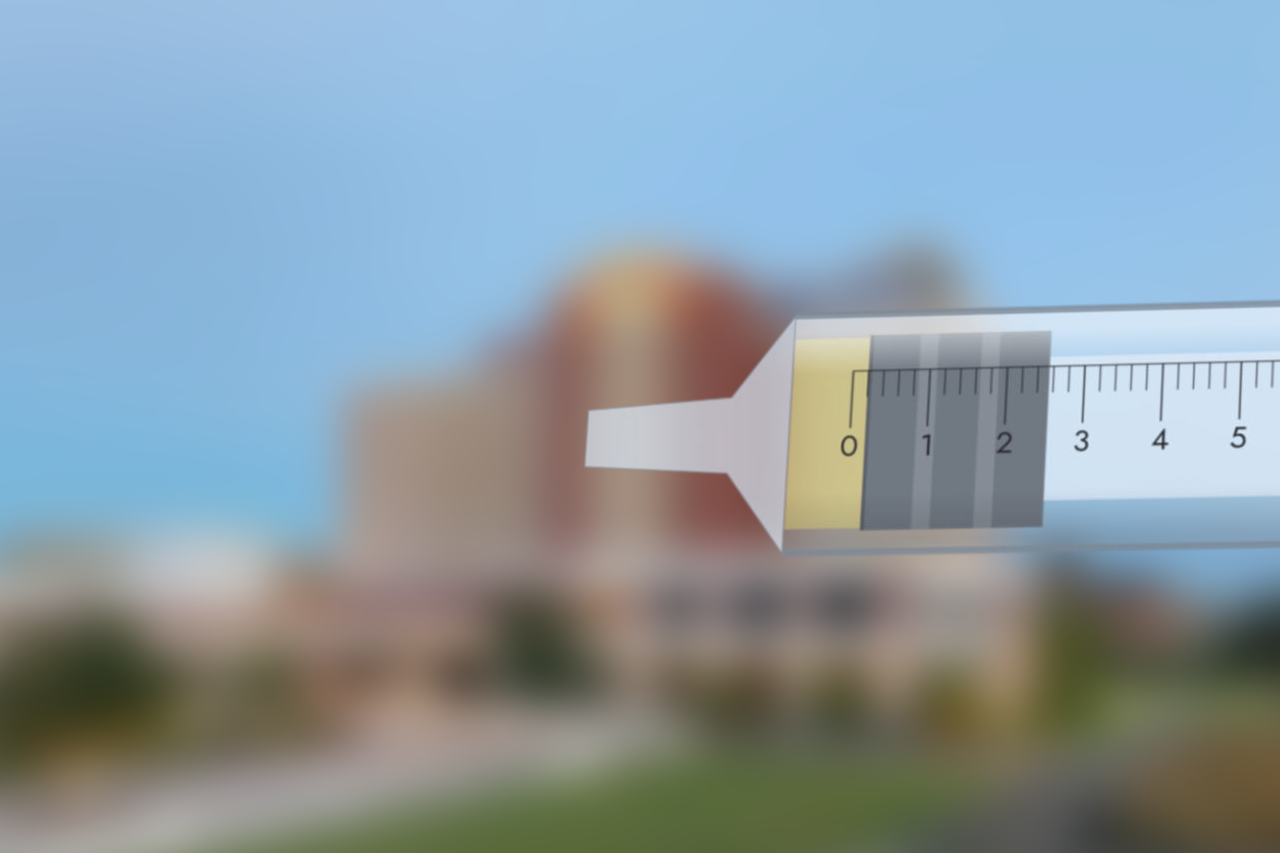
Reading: 0.2; mL
